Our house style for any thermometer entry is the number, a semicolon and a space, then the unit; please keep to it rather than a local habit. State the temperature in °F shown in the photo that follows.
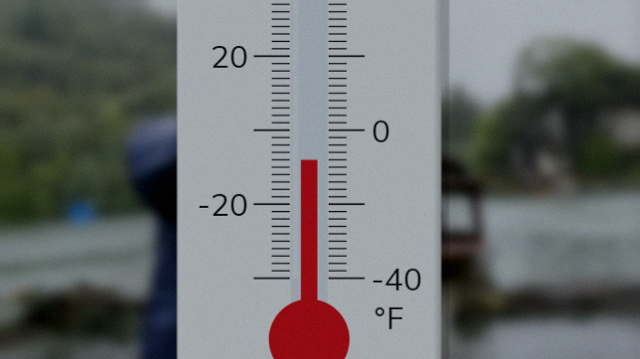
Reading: -8; °F
